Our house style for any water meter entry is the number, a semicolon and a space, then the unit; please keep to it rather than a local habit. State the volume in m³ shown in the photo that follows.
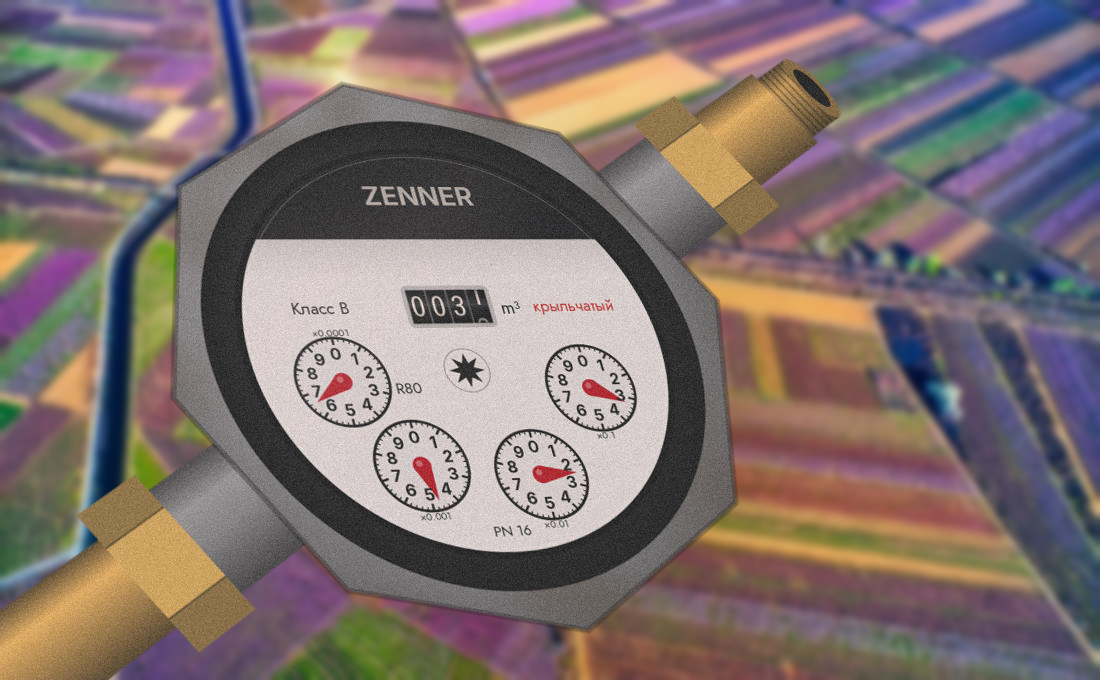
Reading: 31.3246; m³
